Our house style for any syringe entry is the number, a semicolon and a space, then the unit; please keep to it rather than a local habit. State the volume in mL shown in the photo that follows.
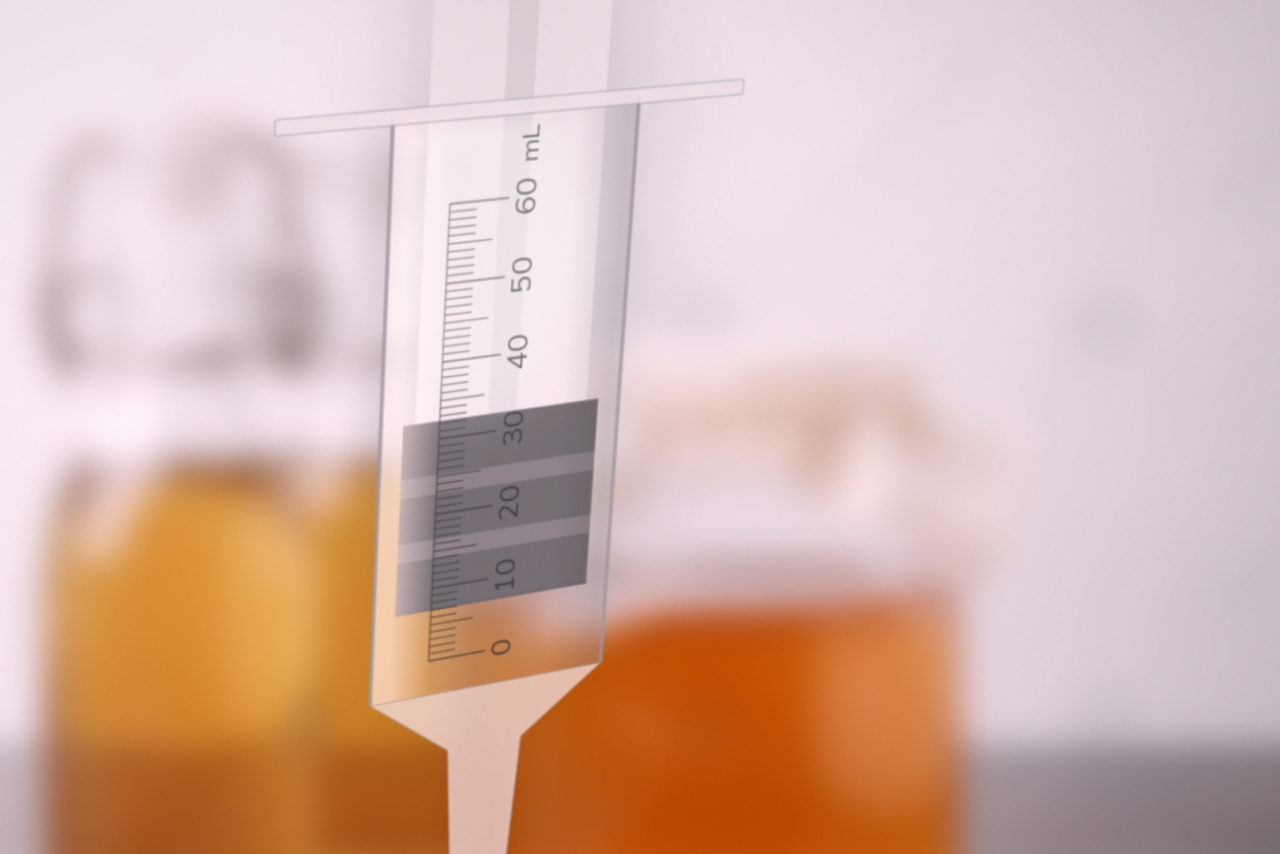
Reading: 7; mL
